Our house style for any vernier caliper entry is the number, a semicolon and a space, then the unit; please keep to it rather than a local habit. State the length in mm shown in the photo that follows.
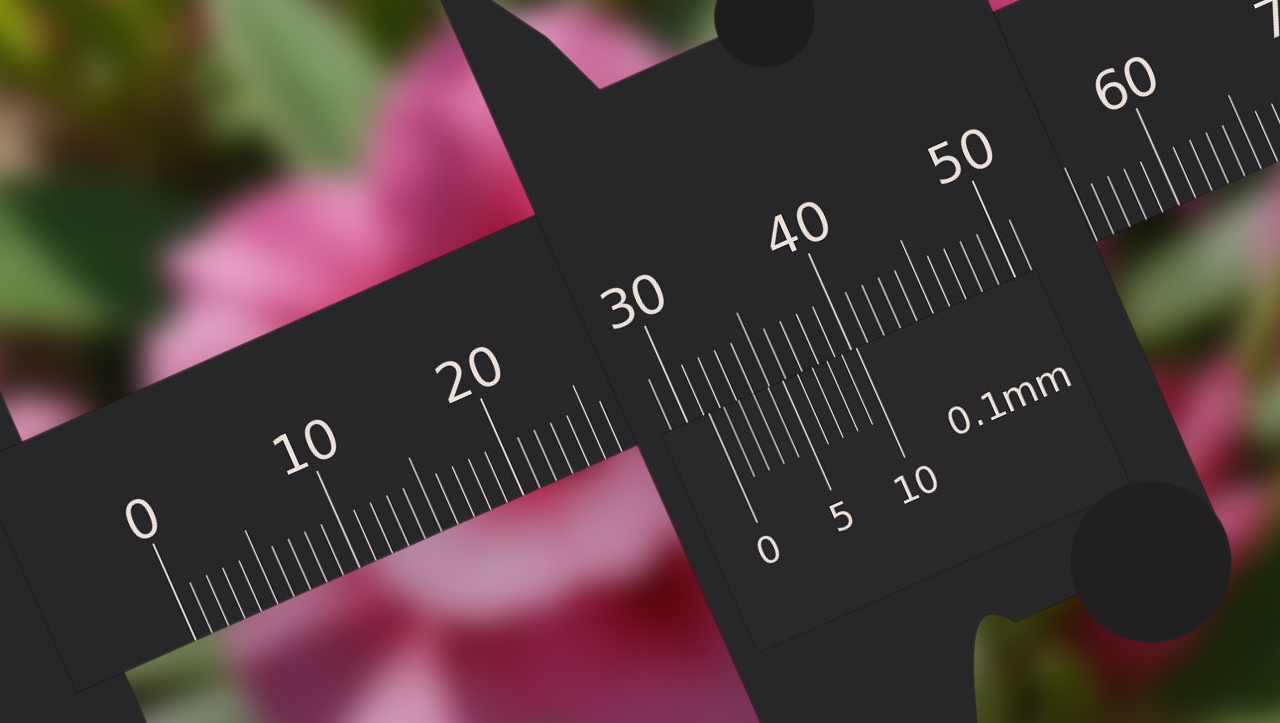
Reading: 31.3; mm
